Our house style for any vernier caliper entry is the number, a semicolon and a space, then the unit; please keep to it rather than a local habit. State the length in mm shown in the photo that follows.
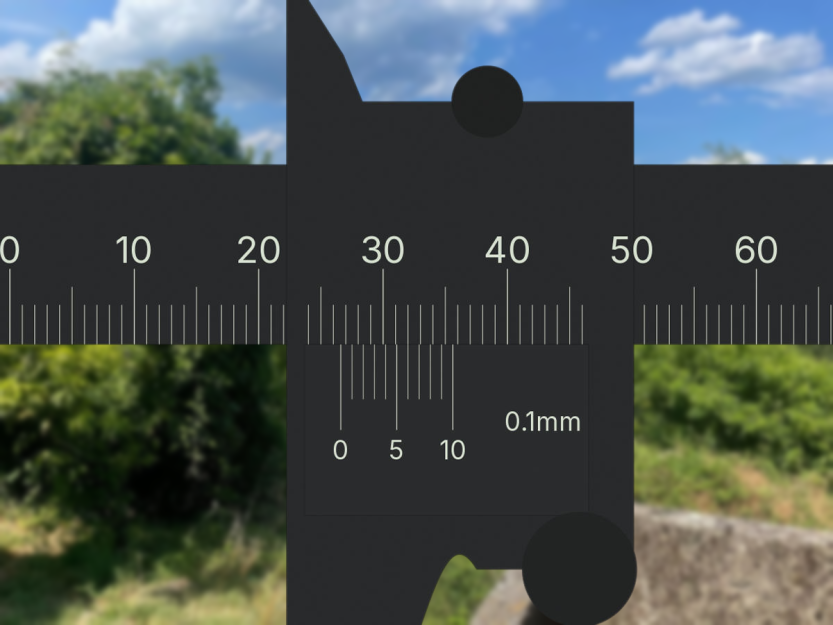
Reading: 26.6; mm
